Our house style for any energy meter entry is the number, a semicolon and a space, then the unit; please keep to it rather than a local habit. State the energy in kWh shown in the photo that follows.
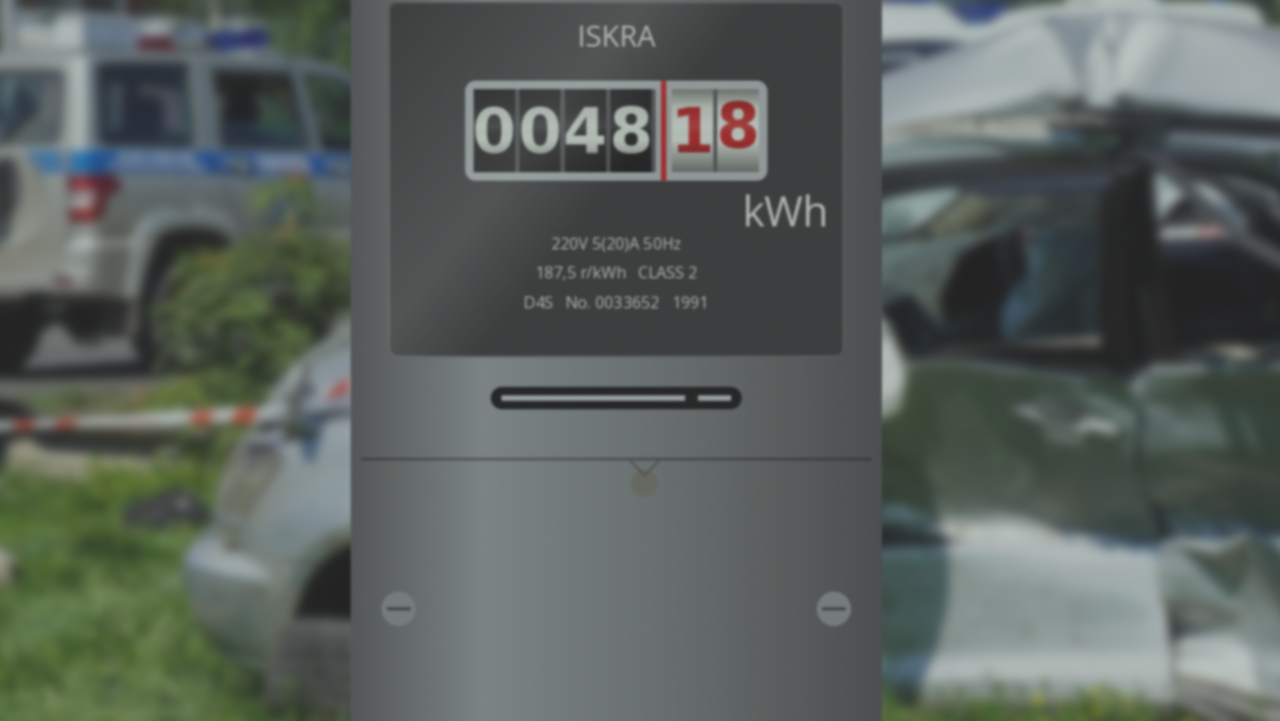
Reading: 48.18; kWh
